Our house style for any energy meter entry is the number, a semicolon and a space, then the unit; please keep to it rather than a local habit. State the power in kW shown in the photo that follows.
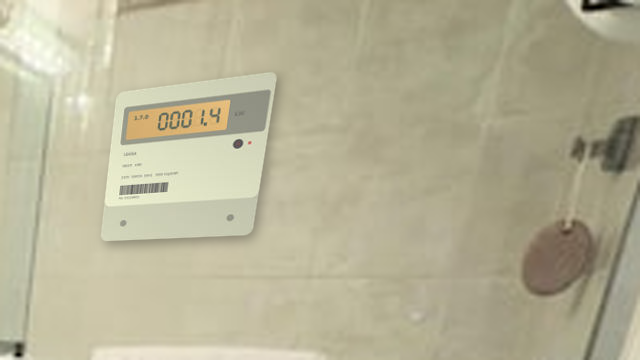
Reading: 1.4; kW
